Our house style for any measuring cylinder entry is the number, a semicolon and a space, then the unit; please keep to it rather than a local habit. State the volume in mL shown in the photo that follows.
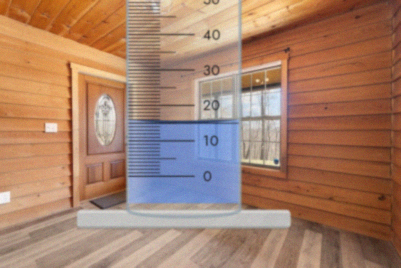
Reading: 15; mL
